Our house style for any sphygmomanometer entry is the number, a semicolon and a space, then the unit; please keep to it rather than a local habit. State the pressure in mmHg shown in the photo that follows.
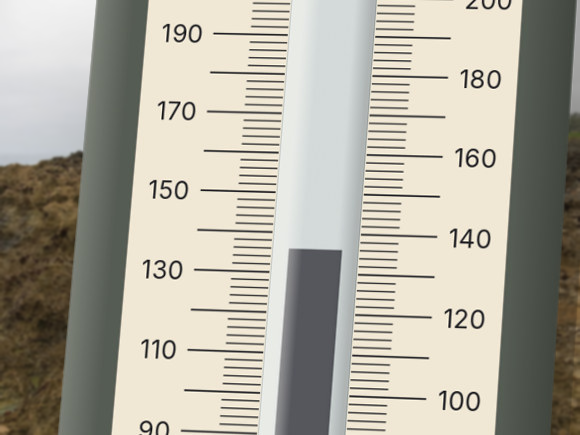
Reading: 136; mmHg
